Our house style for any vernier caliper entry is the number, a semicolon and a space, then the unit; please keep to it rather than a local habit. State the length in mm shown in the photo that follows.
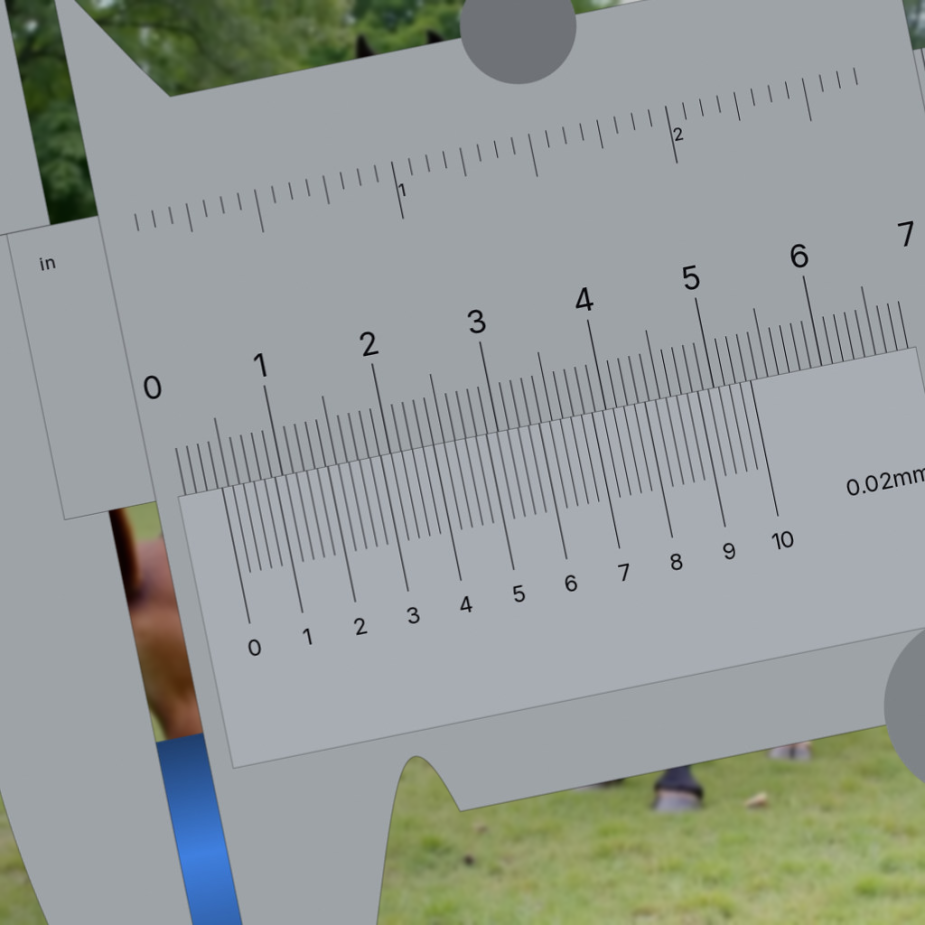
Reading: 4.4; mm
